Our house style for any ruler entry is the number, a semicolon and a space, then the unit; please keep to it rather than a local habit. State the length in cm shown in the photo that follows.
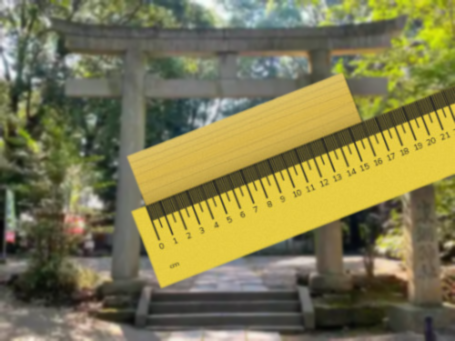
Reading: 16; cm
